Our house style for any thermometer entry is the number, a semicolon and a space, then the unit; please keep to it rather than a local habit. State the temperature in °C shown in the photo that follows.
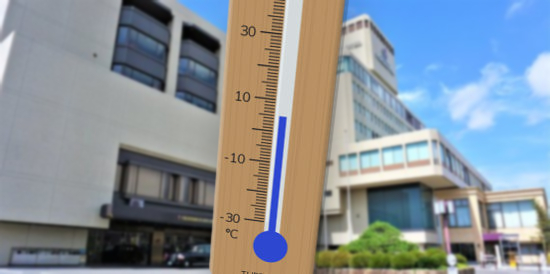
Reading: 5; °C
